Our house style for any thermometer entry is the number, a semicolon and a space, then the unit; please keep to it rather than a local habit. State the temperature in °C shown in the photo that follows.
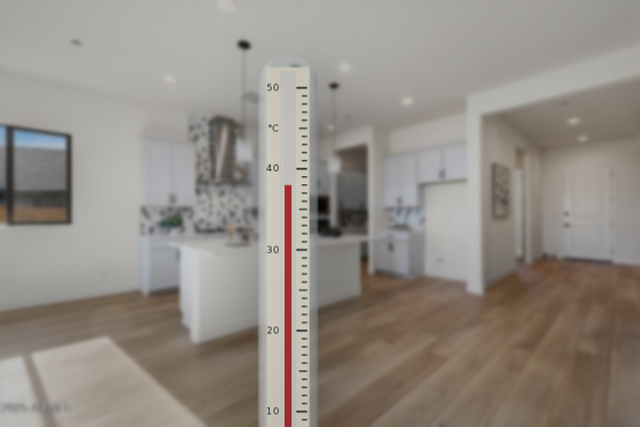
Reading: 38; °C
